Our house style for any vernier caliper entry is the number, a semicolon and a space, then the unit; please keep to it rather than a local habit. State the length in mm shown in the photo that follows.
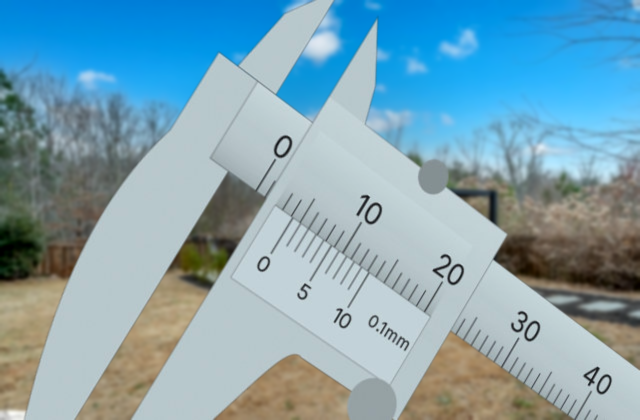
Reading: 4.2; mm
